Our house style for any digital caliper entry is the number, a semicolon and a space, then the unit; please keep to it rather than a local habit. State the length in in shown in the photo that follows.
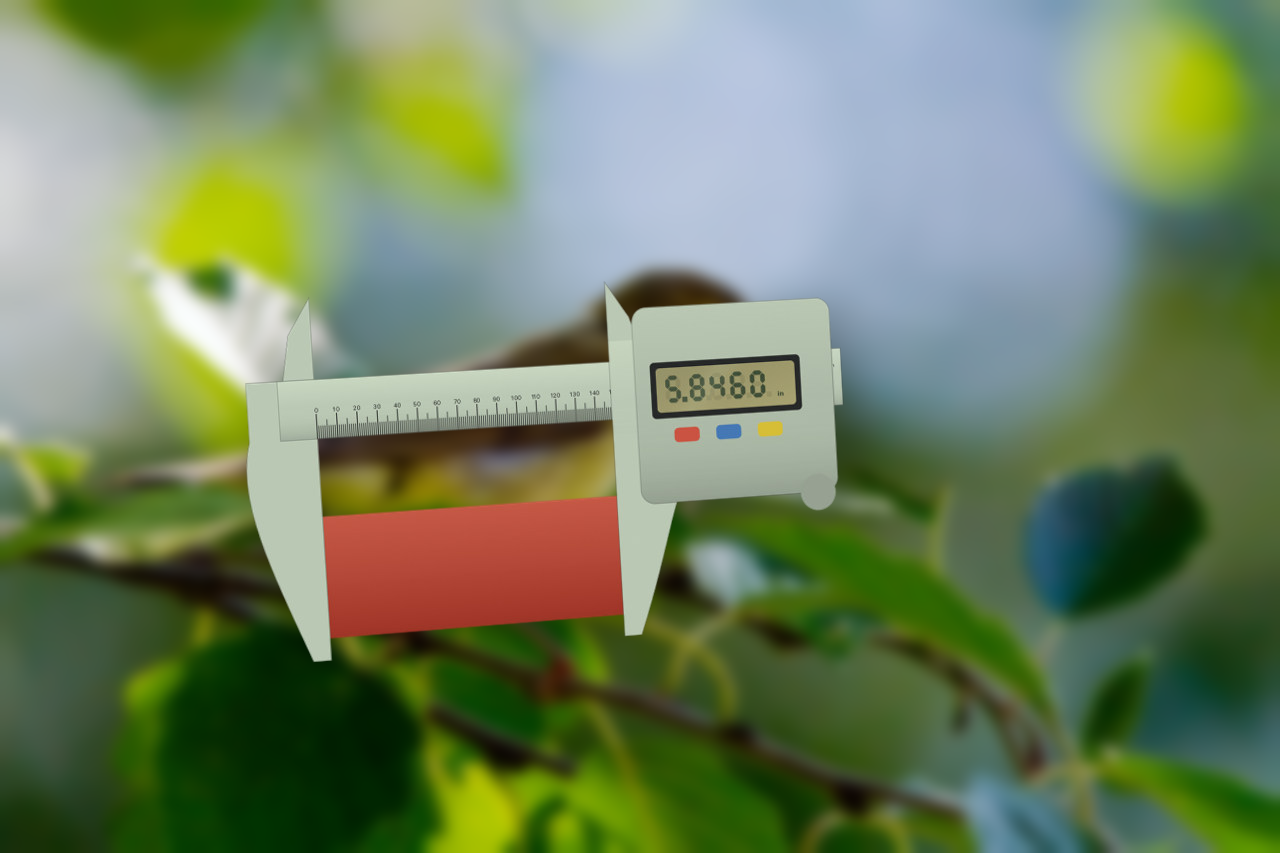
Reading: 5.8460; in
